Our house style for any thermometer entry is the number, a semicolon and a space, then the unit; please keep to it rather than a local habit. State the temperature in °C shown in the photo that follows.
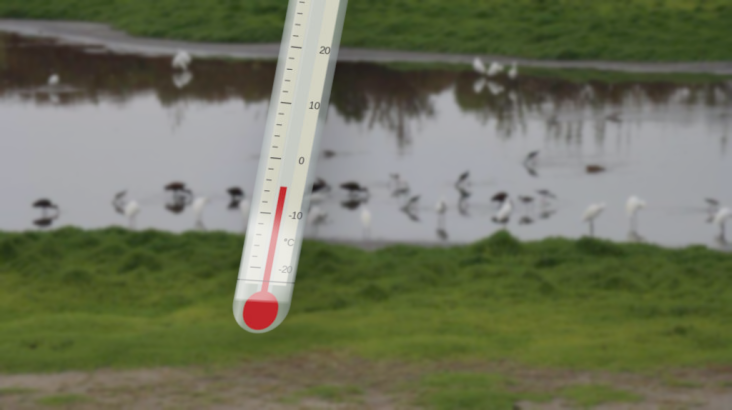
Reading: -5; °C
